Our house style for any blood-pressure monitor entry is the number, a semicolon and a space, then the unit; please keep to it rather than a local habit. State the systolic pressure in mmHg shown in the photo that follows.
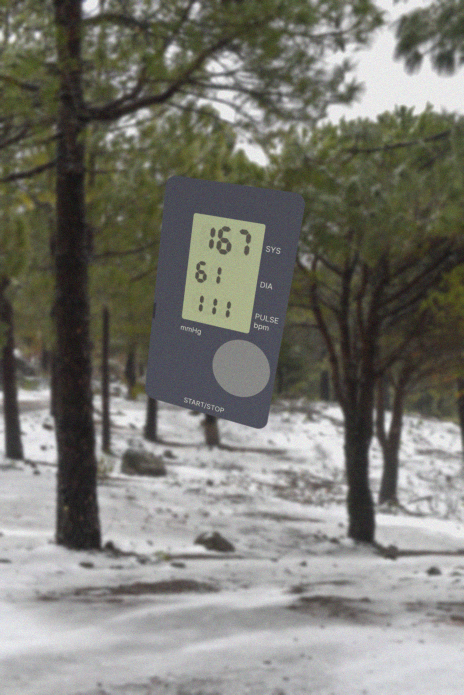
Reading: 167; mmHg
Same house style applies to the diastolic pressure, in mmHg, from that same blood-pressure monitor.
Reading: 61; mmHg
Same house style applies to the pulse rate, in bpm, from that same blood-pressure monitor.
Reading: 111; bpm
